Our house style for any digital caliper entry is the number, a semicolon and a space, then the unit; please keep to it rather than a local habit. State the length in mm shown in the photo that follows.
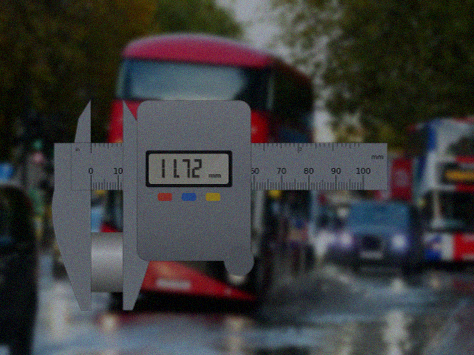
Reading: 11.72; mm
